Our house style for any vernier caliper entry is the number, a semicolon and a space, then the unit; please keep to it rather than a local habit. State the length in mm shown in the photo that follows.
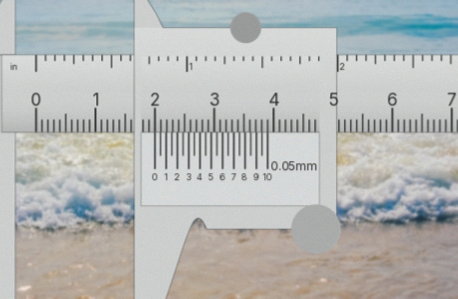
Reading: 20.0; mm
